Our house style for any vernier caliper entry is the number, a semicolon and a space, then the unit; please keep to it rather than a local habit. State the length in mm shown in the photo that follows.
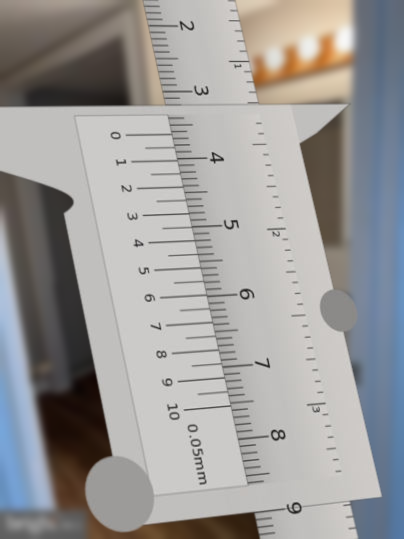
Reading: 36.4; mm
